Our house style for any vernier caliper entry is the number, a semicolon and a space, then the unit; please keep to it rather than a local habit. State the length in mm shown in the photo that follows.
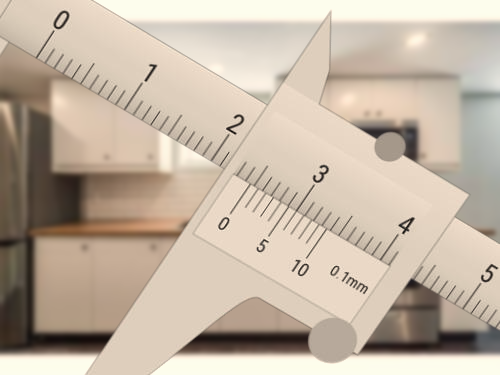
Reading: 24.6; mm
